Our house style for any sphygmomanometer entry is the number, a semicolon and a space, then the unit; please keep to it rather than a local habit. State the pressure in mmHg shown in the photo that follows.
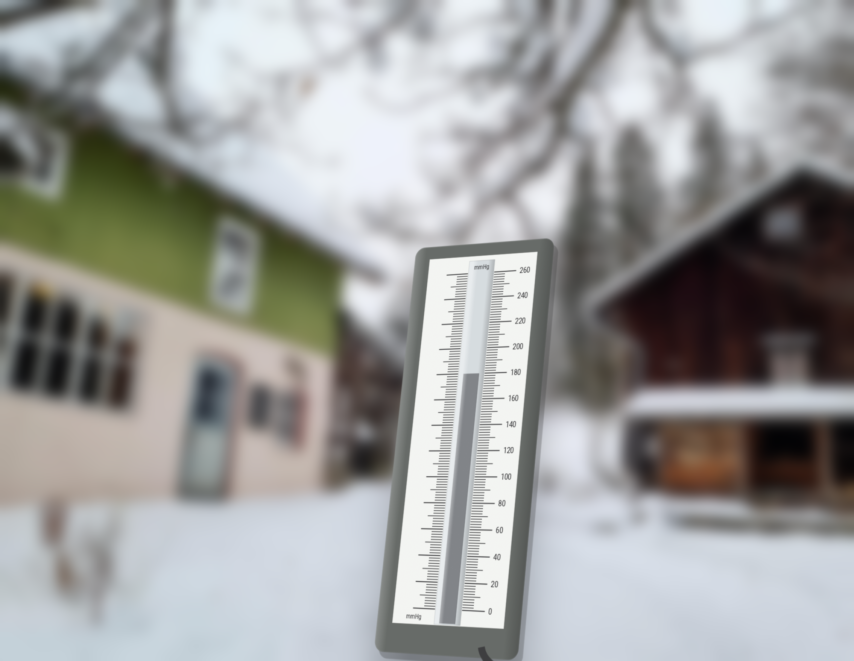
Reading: 180; mmHg
